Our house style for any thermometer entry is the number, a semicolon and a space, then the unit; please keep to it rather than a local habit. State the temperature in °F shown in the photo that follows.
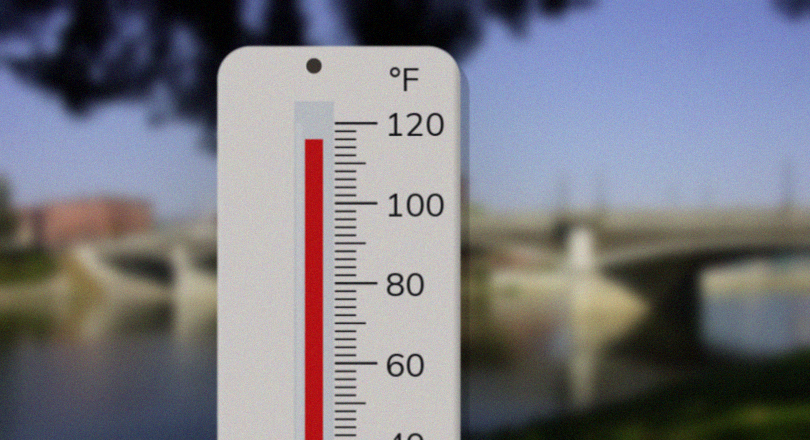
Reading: 116; °F
